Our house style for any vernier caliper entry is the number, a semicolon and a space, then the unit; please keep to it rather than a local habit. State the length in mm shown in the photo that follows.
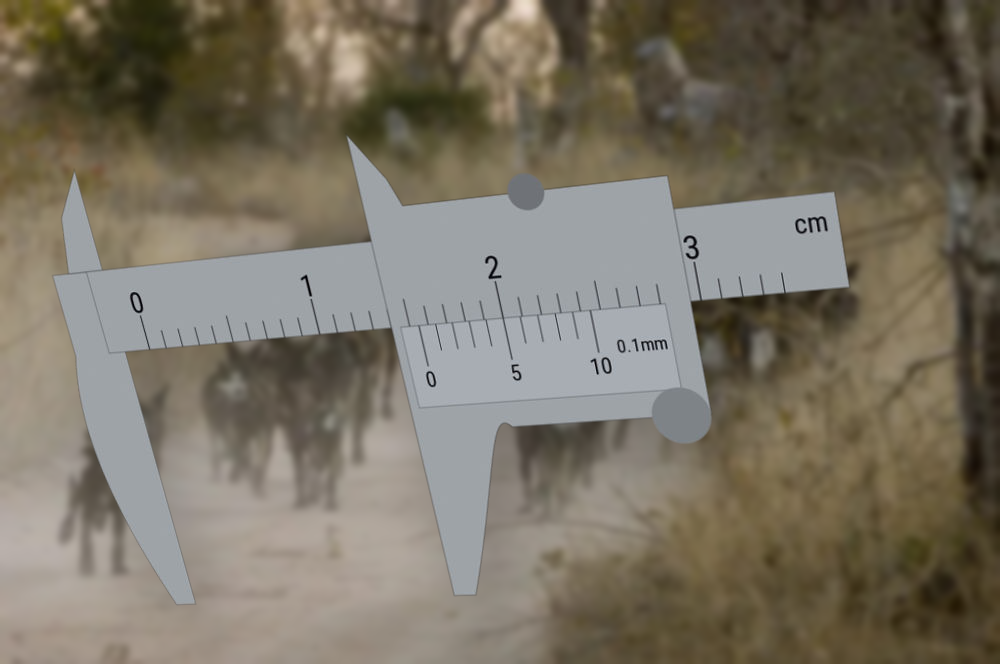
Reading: 15.5; mm
